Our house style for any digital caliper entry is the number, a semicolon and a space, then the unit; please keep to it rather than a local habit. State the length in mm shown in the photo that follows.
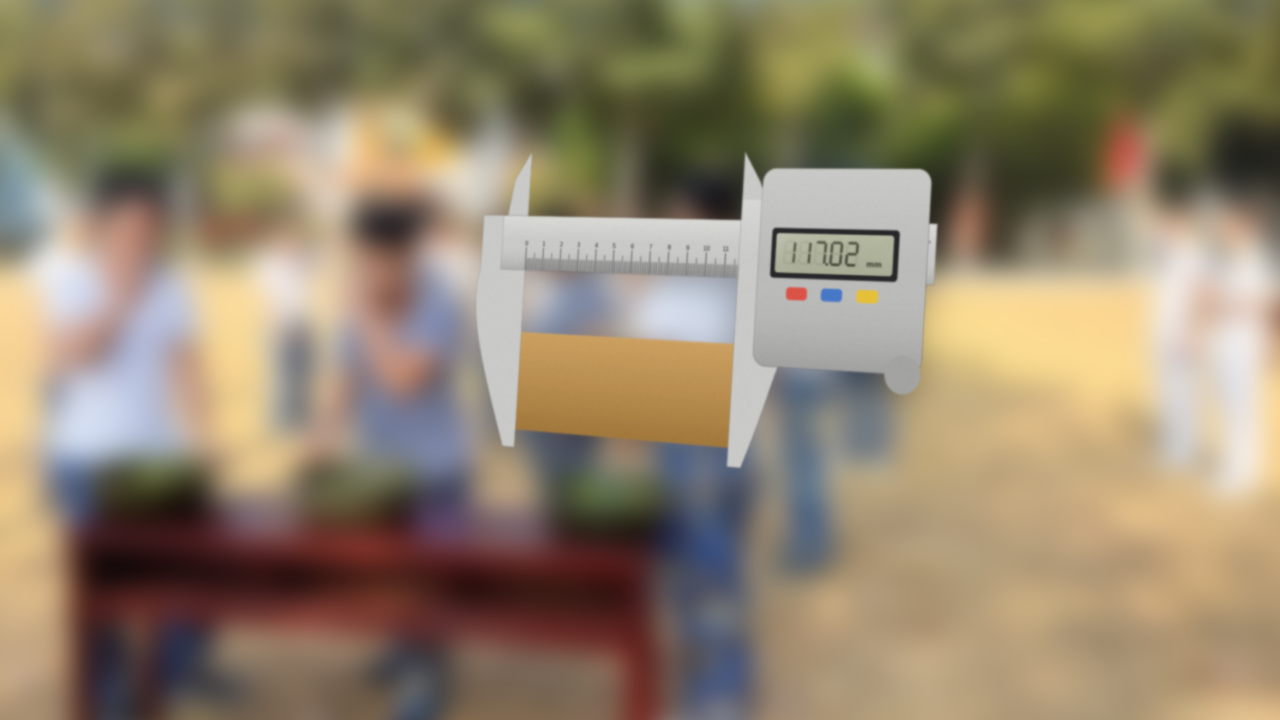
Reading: 117.02; mm
